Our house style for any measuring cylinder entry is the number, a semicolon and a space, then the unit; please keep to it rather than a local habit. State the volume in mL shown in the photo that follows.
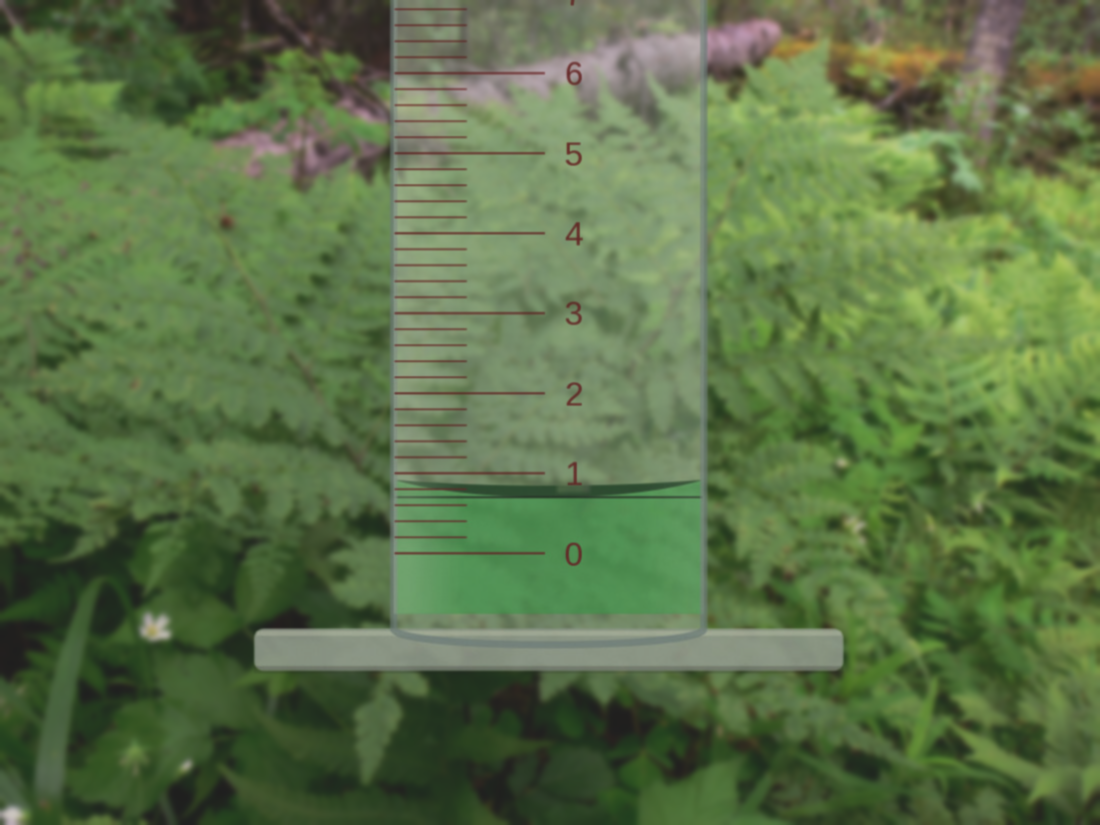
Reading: 0.7; mL
